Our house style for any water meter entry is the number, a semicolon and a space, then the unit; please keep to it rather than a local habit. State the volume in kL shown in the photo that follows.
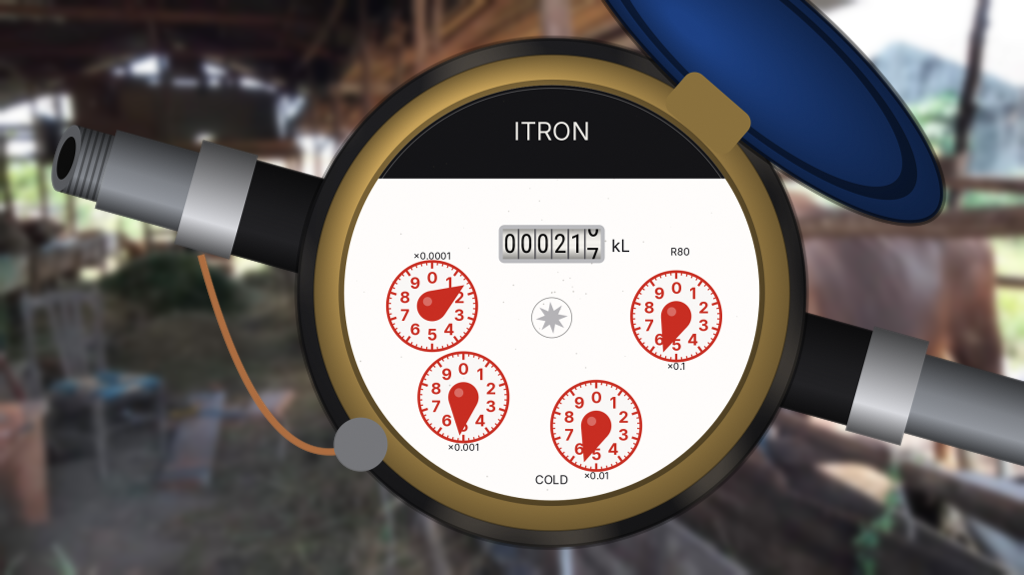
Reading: 216.5551; kL
